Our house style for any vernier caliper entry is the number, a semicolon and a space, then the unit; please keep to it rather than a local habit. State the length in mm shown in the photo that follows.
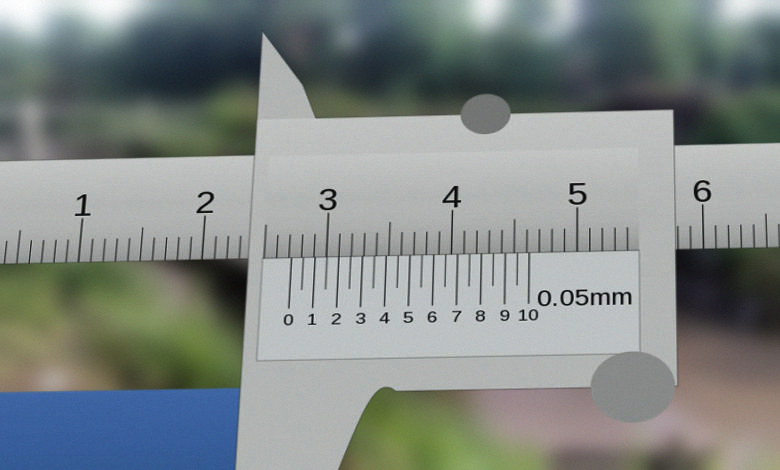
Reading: 27.2; mm
